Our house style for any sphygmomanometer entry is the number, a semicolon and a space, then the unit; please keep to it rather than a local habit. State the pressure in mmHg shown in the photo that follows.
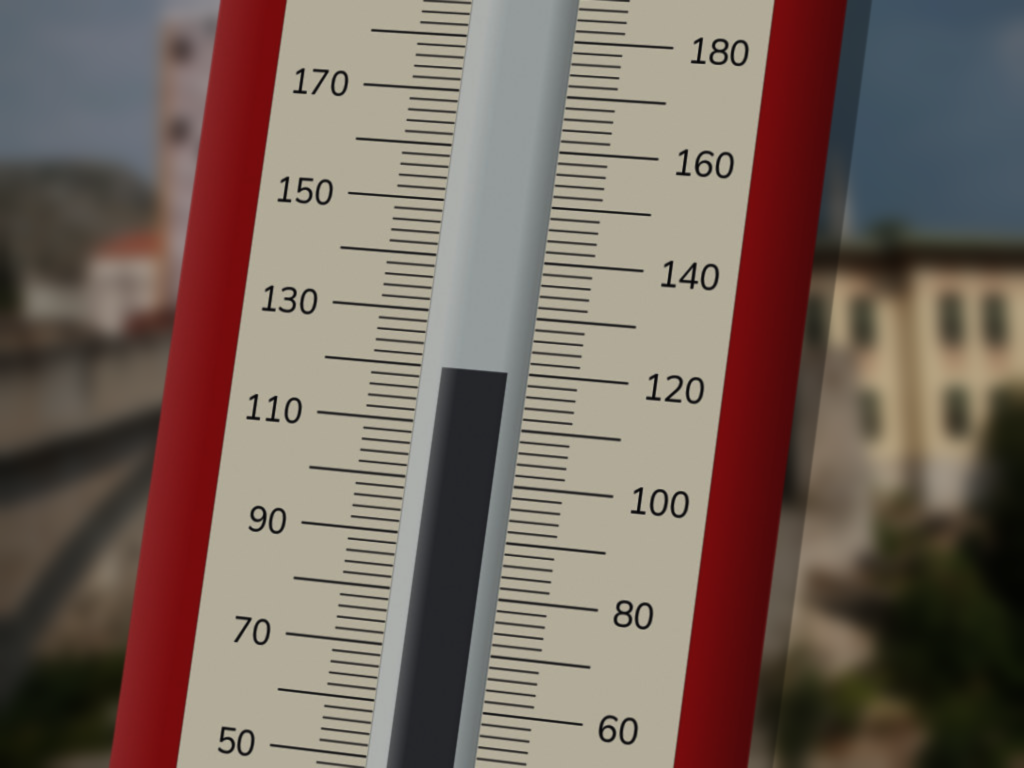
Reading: 120; mmHg
